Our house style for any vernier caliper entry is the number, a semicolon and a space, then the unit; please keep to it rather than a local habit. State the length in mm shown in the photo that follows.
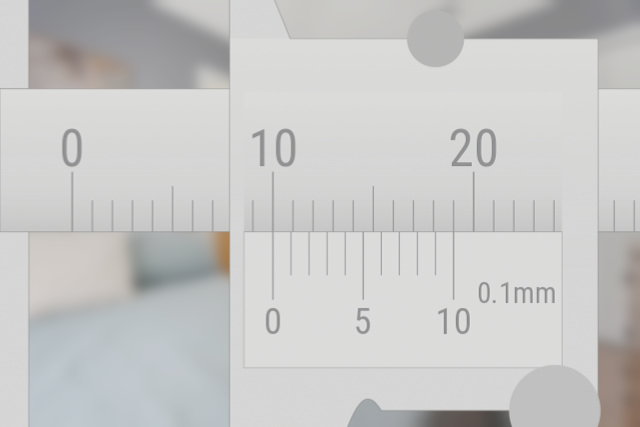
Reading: 10.0; mm
